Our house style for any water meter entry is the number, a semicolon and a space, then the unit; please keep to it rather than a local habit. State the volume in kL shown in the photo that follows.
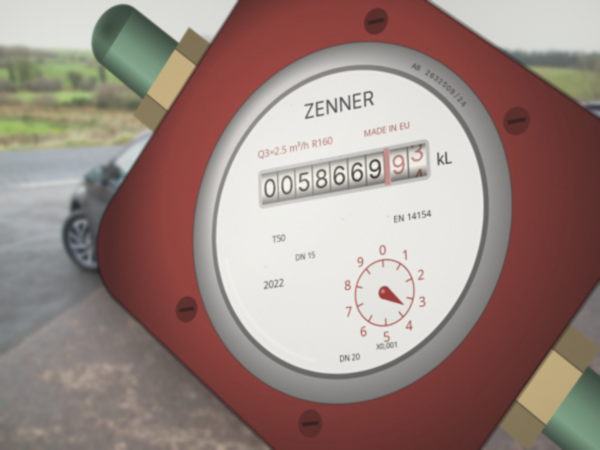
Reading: 58669.933; kL
